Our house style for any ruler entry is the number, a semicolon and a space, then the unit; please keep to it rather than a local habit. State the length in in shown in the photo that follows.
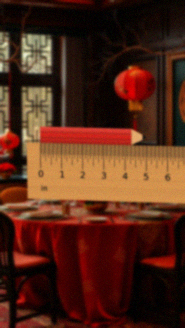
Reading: 5; in
